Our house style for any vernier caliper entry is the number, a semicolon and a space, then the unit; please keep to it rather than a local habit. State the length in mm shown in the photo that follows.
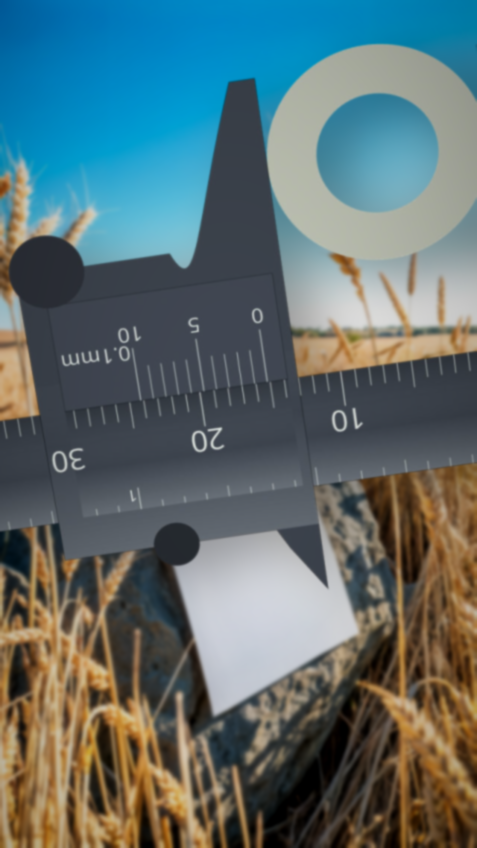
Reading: 15.2; mm
